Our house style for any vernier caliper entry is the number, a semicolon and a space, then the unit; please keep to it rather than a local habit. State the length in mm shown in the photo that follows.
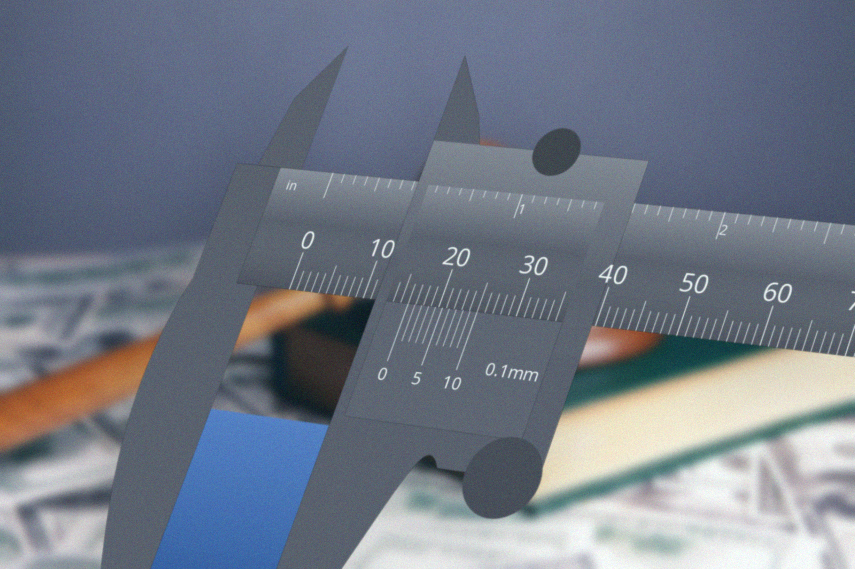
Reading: 16.0; mm
